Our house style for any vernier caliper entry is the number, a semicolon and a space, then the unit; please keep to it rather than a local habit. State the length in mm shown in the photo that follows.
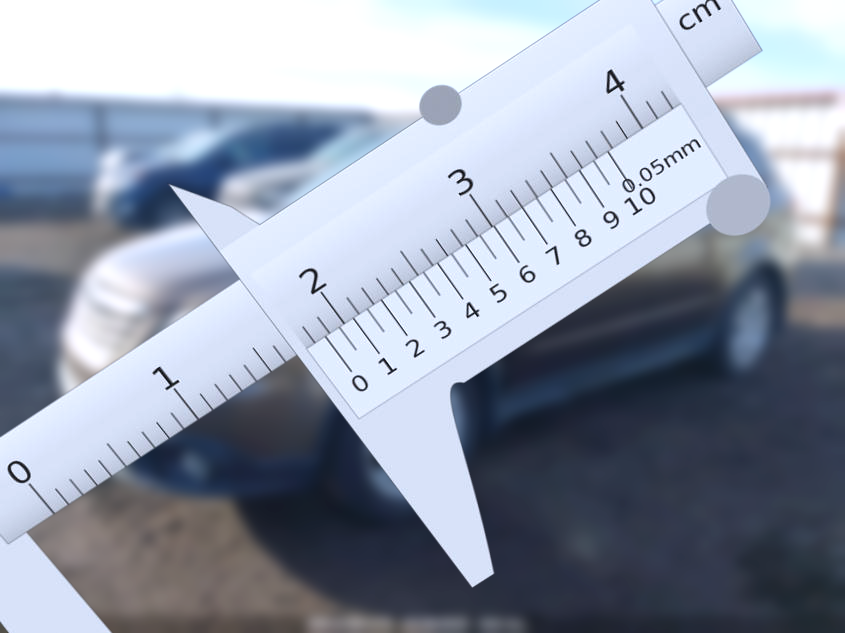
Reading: 18.7; mm
